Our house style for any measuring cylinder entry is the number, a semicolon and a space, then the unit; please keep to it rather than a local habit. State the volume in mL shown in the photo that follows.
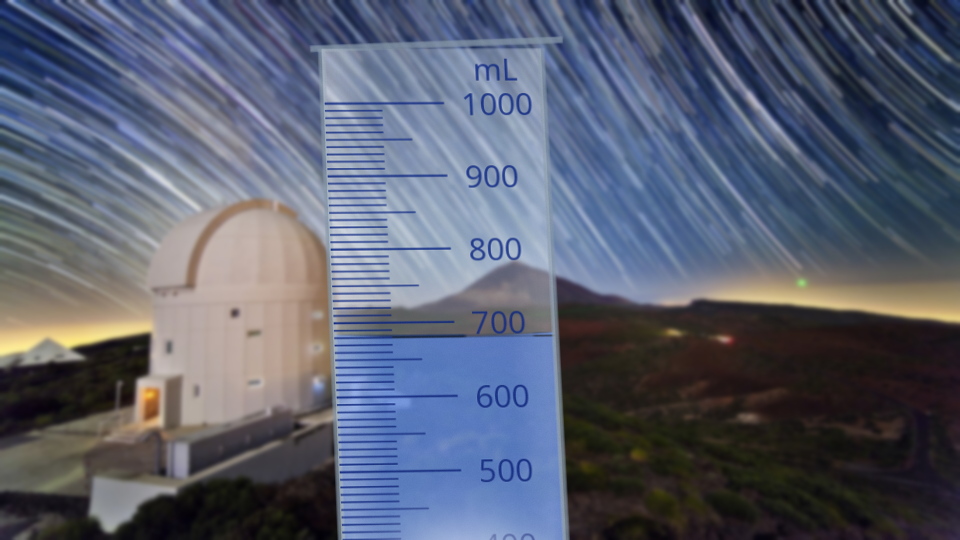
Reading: 680; mL
